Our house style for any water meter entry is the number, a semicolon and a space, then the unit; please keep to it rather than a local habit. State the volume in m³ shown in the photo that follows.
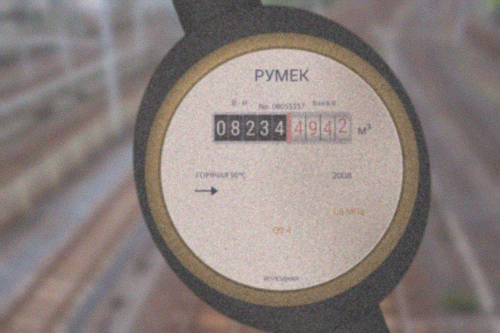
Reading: 8234.4942; m³
